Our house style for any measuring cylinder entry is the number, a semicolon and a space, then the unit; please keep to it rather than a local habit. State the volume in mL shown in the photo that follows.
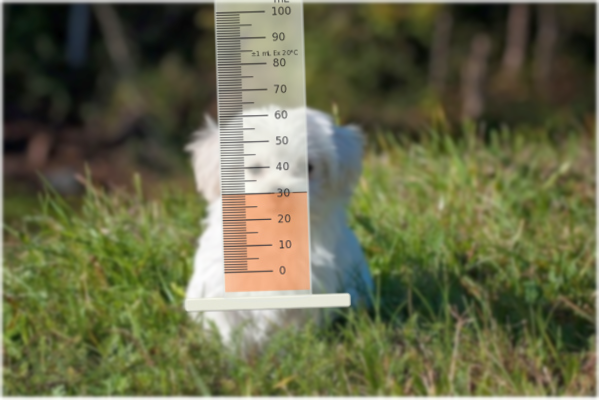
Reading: 30; mL
